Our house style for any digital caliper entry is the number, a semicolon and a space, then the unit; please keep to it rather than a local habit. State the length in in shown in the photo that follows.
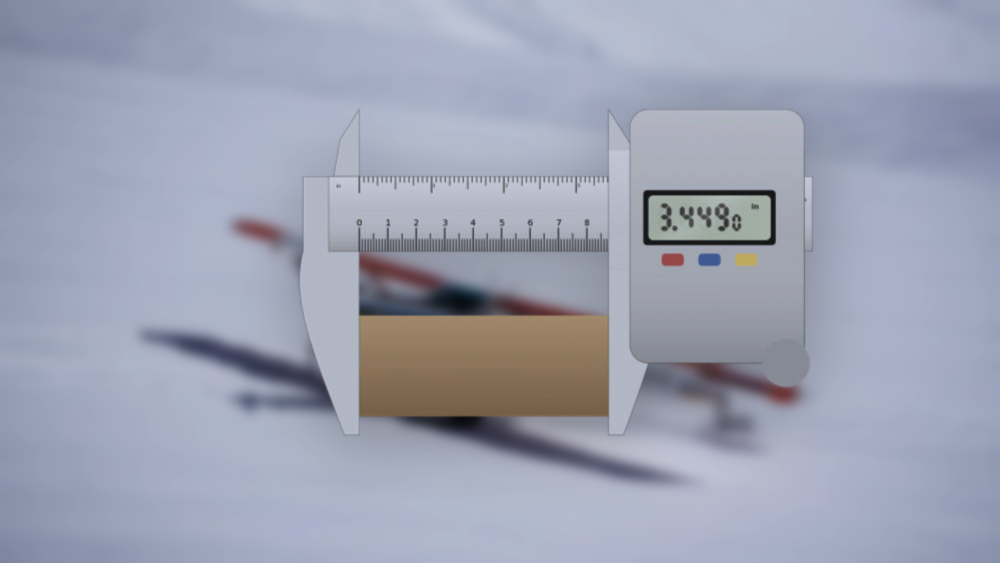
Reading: 3.4490; in
